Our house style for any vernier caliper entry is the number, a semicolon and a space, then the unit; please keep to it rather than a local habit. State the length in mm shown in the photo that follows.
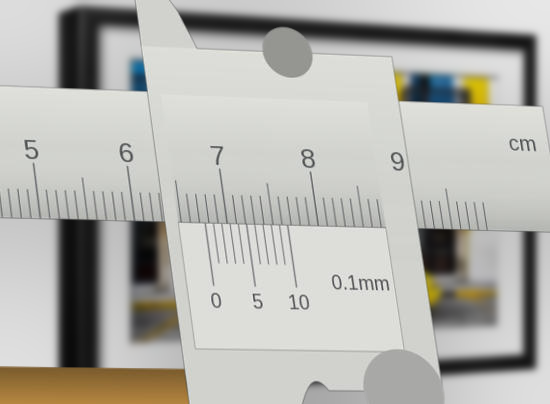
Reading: 67.6; mm
